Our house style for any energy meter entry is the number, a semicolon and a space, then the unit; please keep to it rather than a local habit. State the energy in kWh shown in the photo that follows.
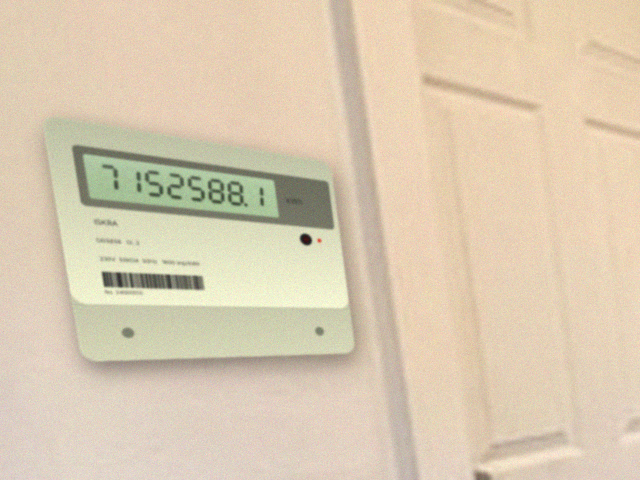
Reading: 7152588.1; kWh
